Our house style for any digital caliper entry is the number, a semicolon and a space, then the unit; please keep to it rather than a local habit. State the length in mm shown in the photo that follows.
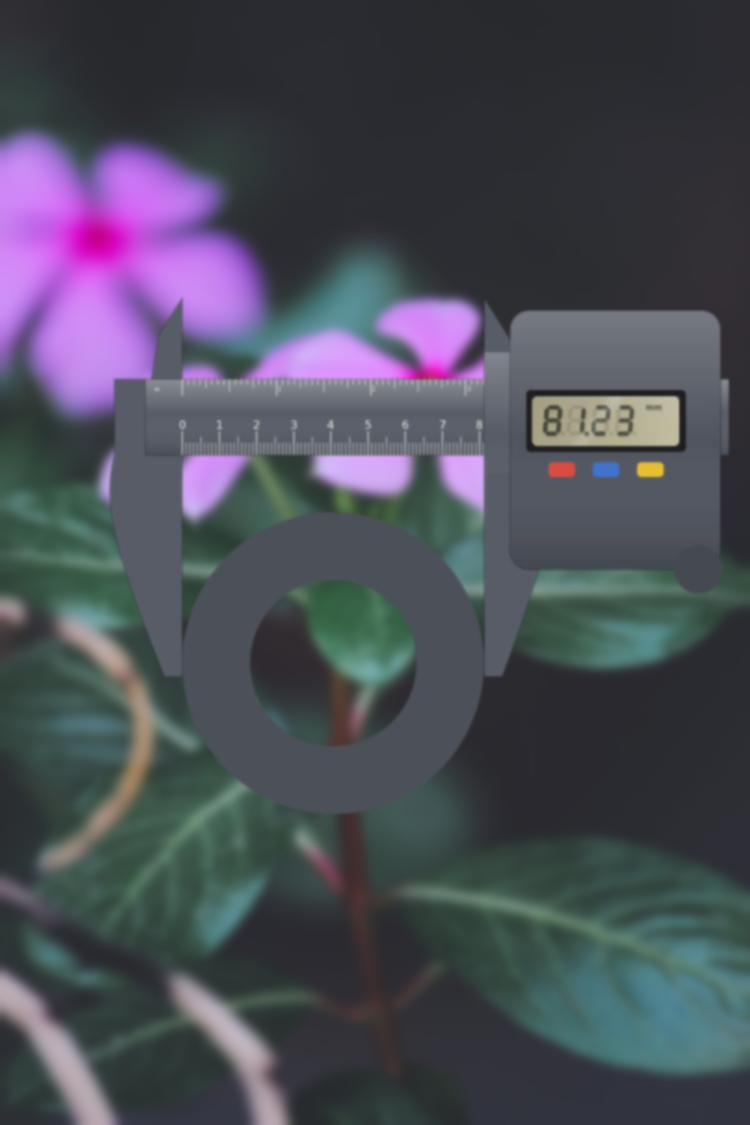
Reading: 81.23; mm
